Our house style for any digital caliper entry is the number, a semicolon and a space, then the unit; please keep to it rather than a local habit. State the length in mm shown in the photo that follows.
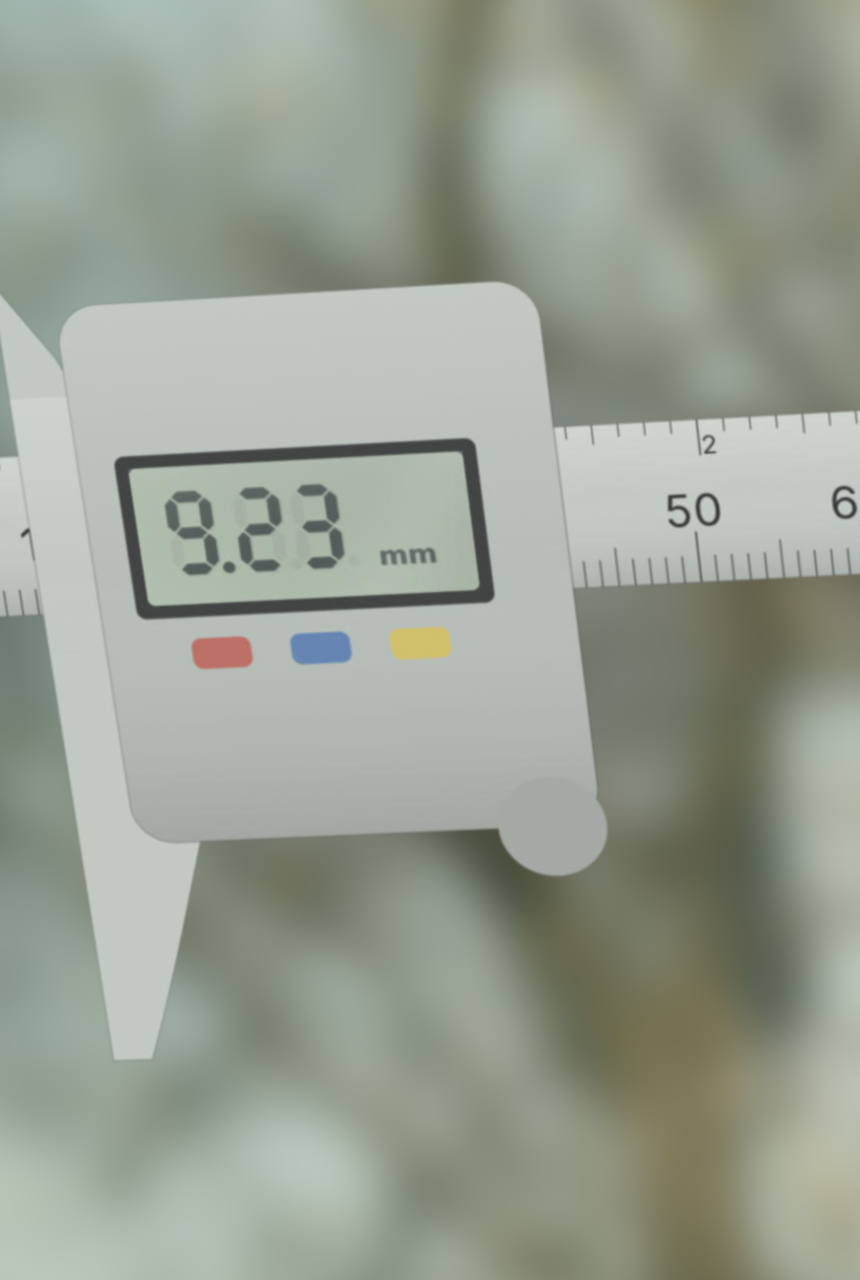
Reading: 9.23; mm
